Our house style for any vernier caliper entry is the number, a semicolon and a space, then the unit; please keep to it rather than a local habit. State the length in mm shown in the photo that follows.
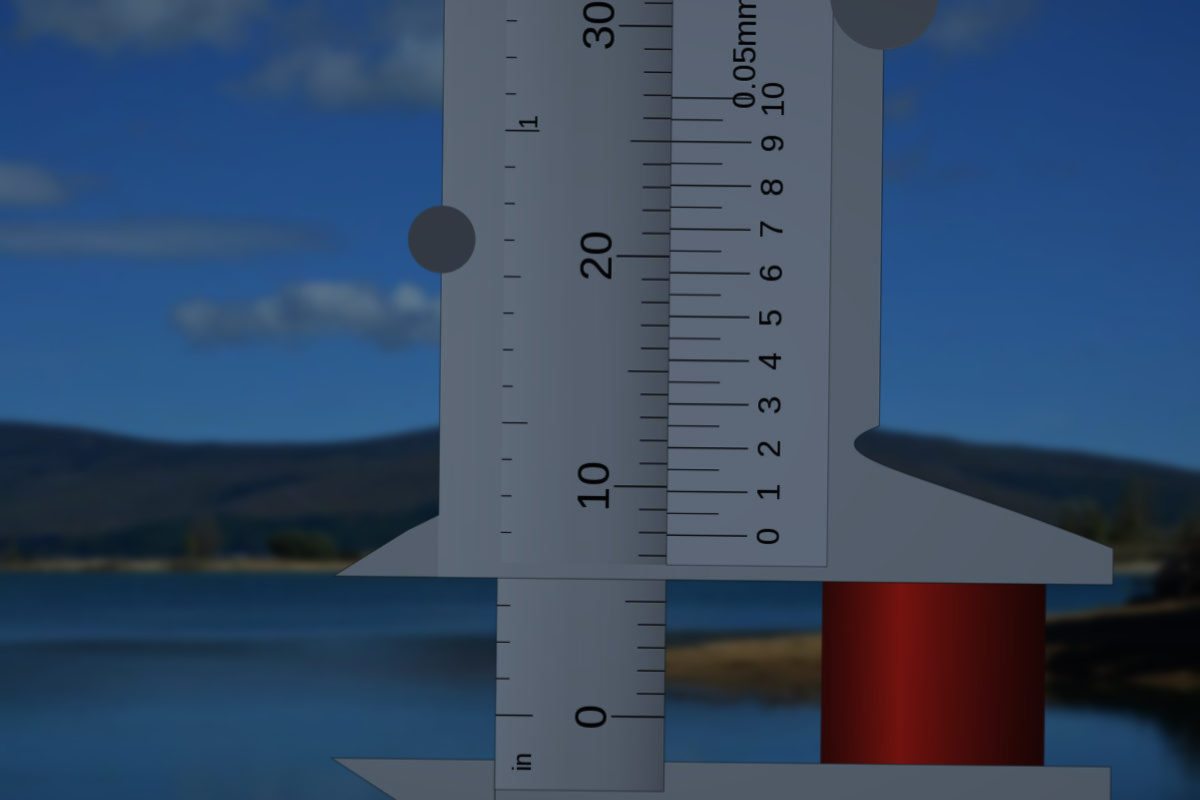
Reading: 7.9; mm
